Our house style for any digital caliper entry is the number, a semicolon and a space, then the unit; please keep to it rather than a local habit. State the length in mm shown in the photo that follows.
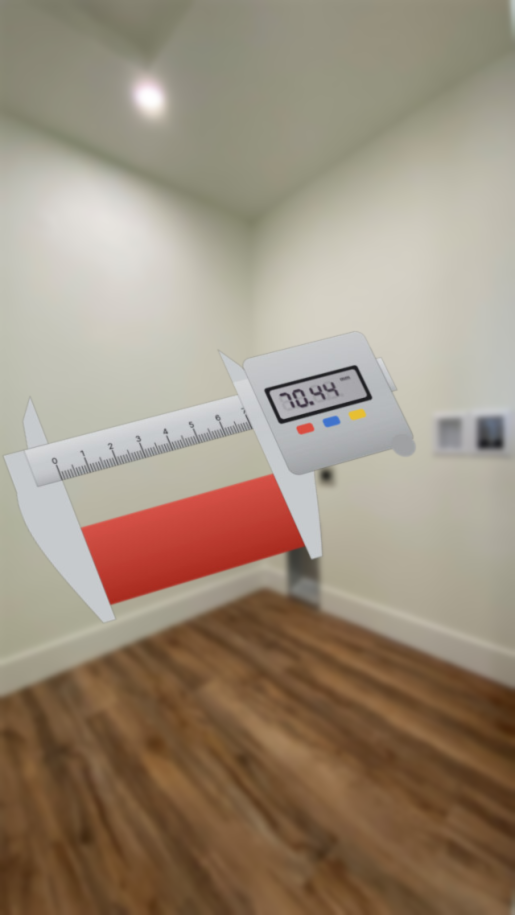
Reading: 70.44; mm
